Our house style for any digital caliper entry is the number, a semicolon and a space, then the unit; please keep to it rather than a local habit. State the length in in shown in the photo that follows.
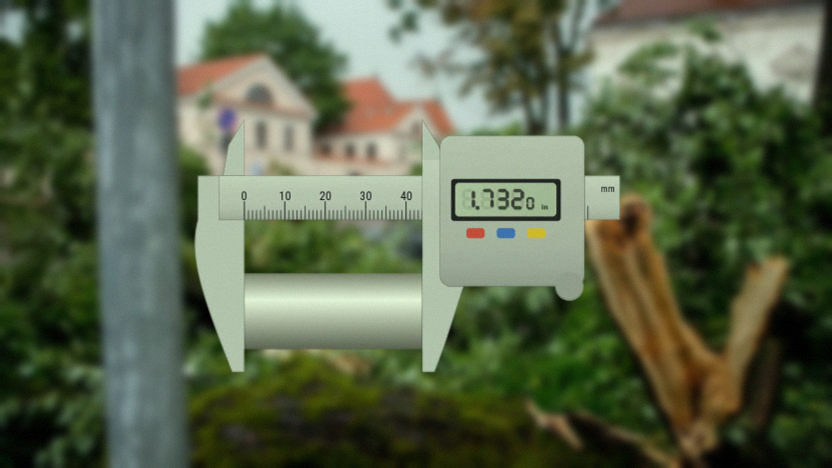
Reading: 1.7320; in
